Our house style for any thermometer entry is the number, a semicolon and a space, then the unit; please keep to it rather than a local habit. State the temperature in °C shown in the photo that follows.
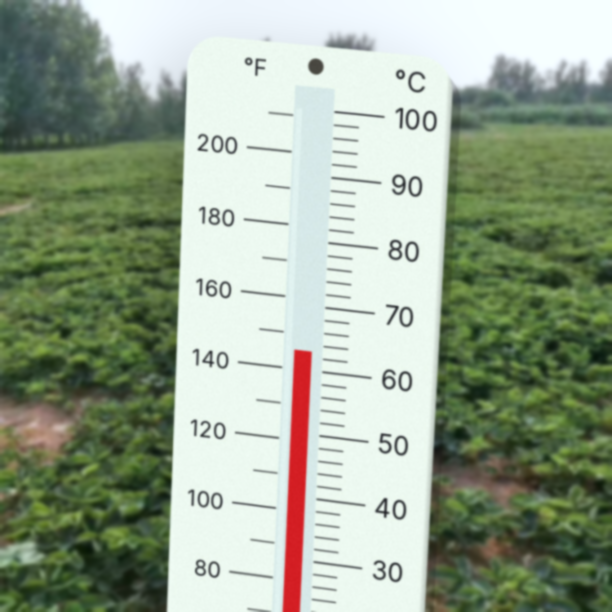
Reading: 63; °C
